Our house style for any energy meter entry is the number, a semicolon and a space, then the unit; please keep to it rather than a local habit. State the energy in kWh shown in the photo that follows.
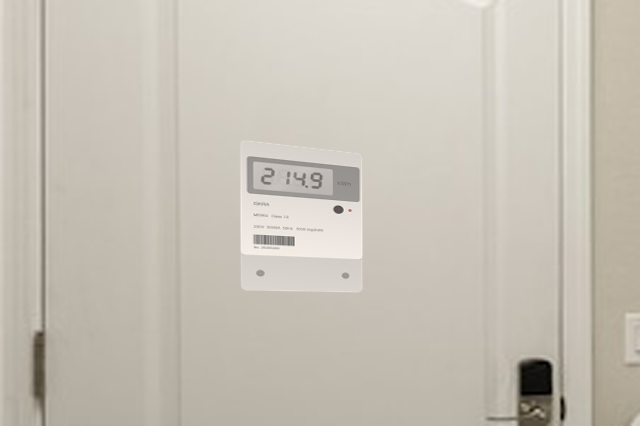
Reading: 214.9; kWh
